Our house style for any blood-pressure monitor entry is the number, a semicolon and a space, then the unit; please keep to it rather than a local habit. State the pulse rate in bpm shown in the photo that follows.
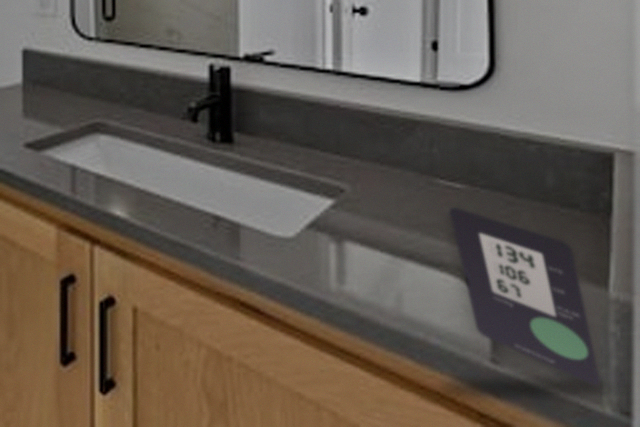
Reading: 67; bpm
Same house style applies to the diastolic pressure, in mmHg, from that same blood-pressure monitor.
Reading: 106; mmHg
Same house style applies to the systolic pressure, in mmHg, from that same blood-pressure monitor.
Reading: 134; mmHg
